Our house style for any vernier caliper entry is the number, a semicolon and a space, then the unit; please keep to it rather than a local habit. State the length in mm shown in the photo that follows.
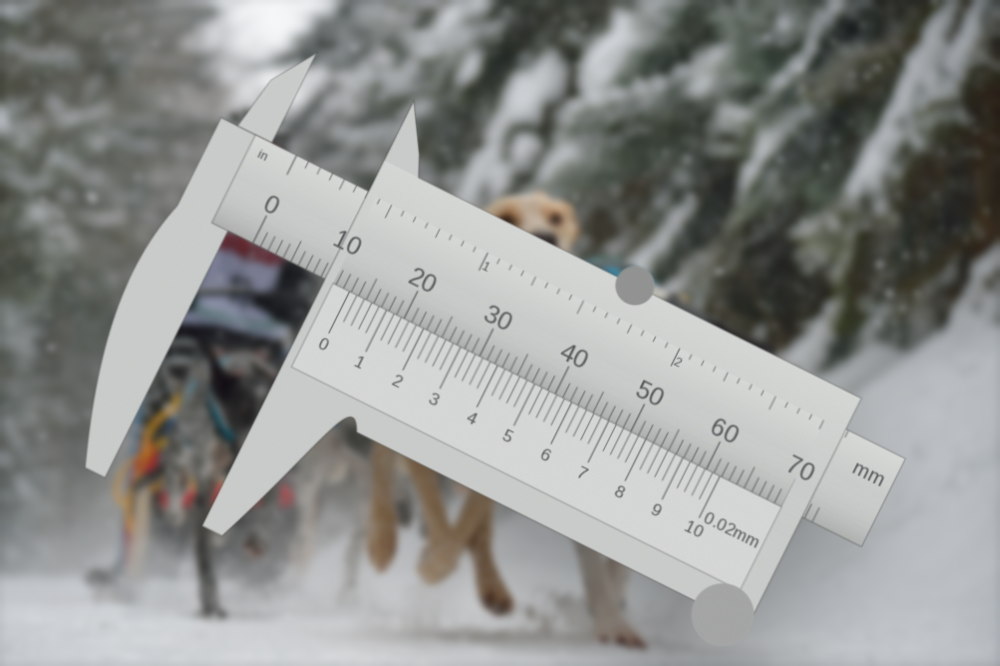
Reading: 12.8; mm
